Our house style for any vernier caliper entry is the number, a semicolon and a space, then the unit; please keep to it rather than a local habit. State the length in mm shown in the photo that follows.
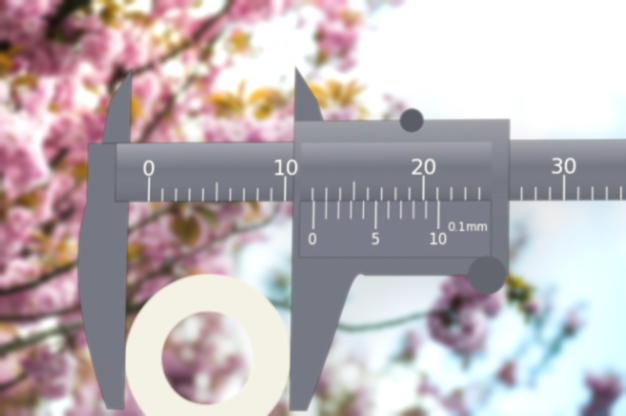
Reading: 12.1; mm
